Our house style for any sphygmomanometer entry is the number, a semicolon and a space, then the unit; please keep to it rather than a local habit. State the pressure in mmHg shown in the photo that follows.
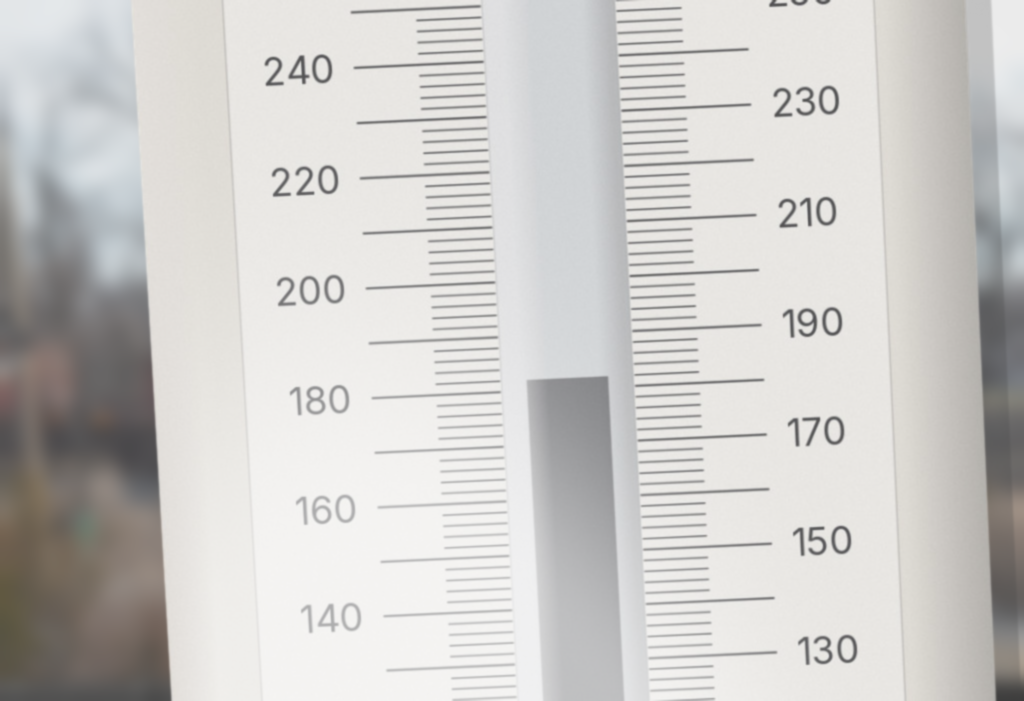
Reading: 182; mmHg
